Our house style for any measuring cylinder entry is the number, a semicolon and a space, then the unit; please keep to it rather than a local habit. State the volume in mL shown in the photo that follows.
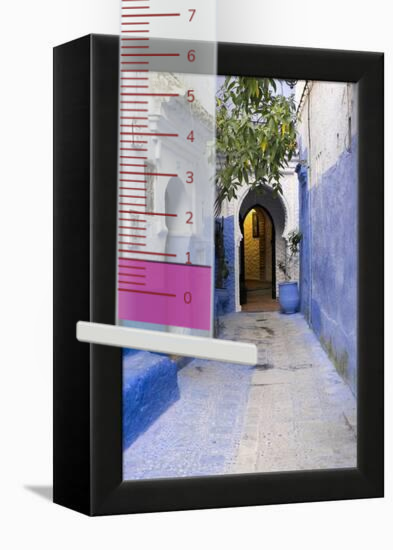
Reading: 0.8; mL
